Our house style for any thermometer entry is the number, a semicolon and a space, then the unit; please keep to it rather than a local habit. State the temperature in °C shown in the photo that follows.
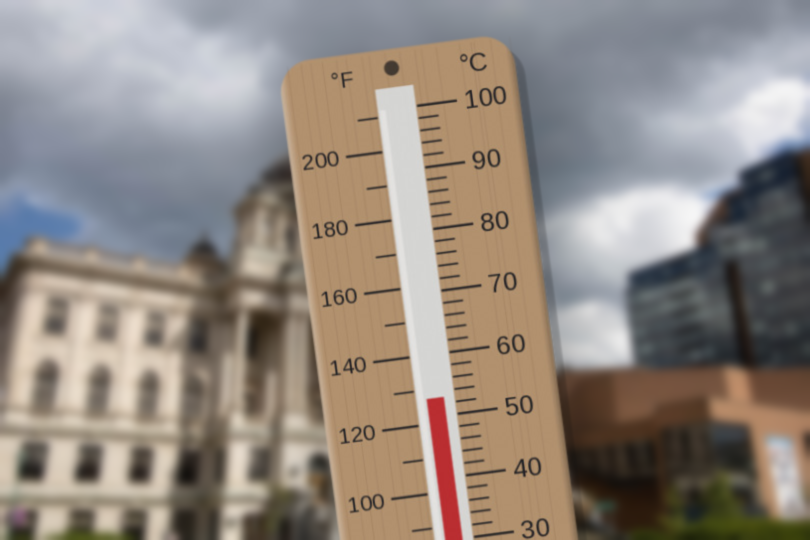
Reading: 53; °C
